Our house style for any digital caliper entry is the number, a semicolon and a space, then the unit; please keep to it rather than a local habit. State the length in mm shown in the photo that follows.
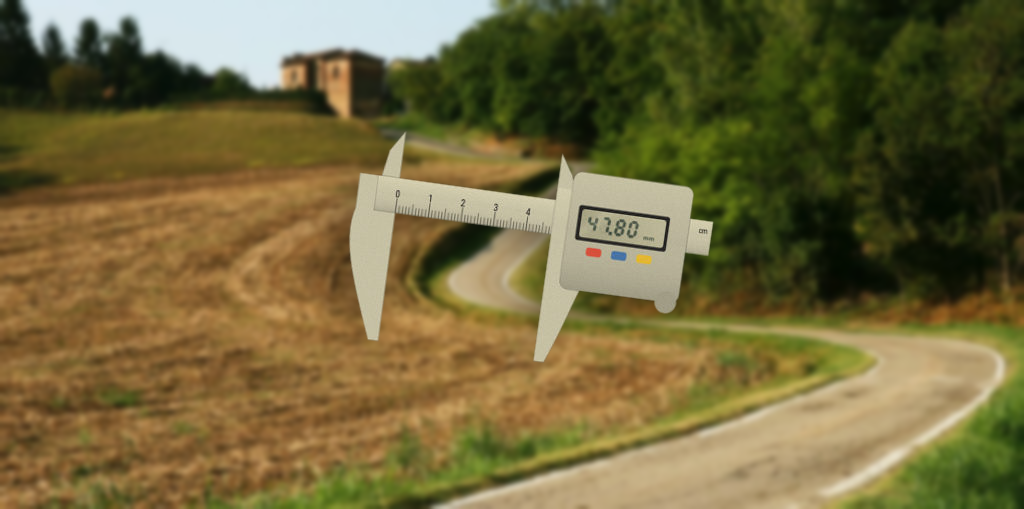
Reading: 47.80; mm
